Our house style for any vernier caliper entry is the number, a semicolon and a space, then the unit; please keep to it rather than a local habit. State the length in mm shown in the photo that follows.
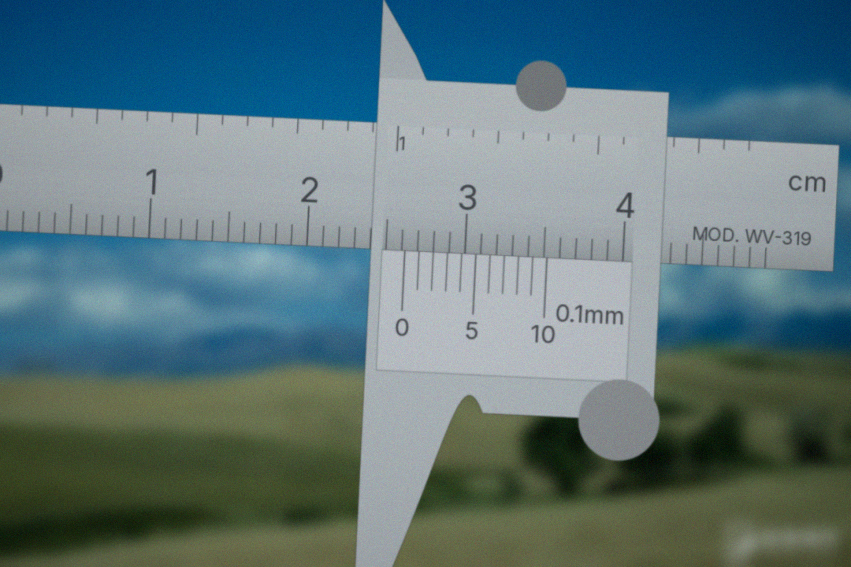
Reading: 26.2; mm
